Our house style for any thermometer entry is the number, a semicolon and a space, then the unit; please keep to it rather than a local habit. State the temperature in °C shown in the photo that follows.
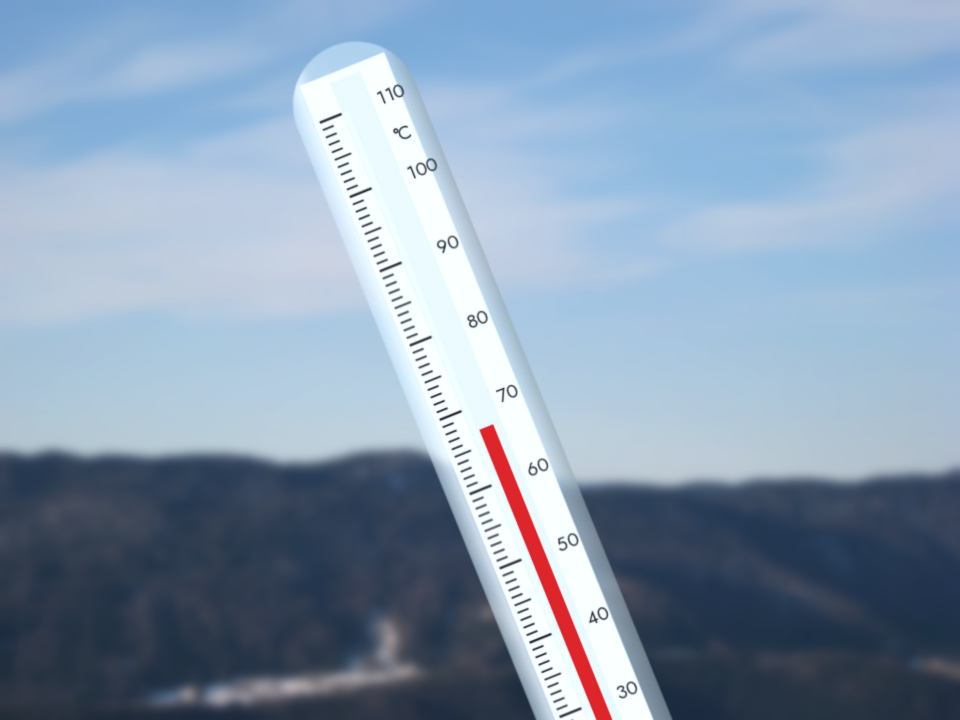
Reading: 67; °C
